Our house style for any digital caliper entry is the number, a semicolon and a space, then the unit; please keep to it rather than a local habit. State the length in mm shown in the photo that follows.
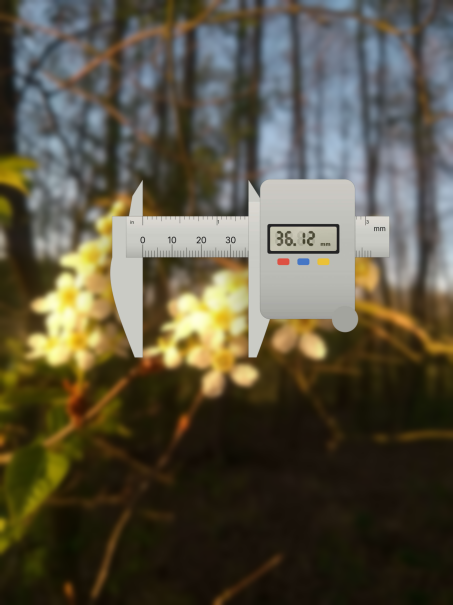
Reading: 36.12; mm
